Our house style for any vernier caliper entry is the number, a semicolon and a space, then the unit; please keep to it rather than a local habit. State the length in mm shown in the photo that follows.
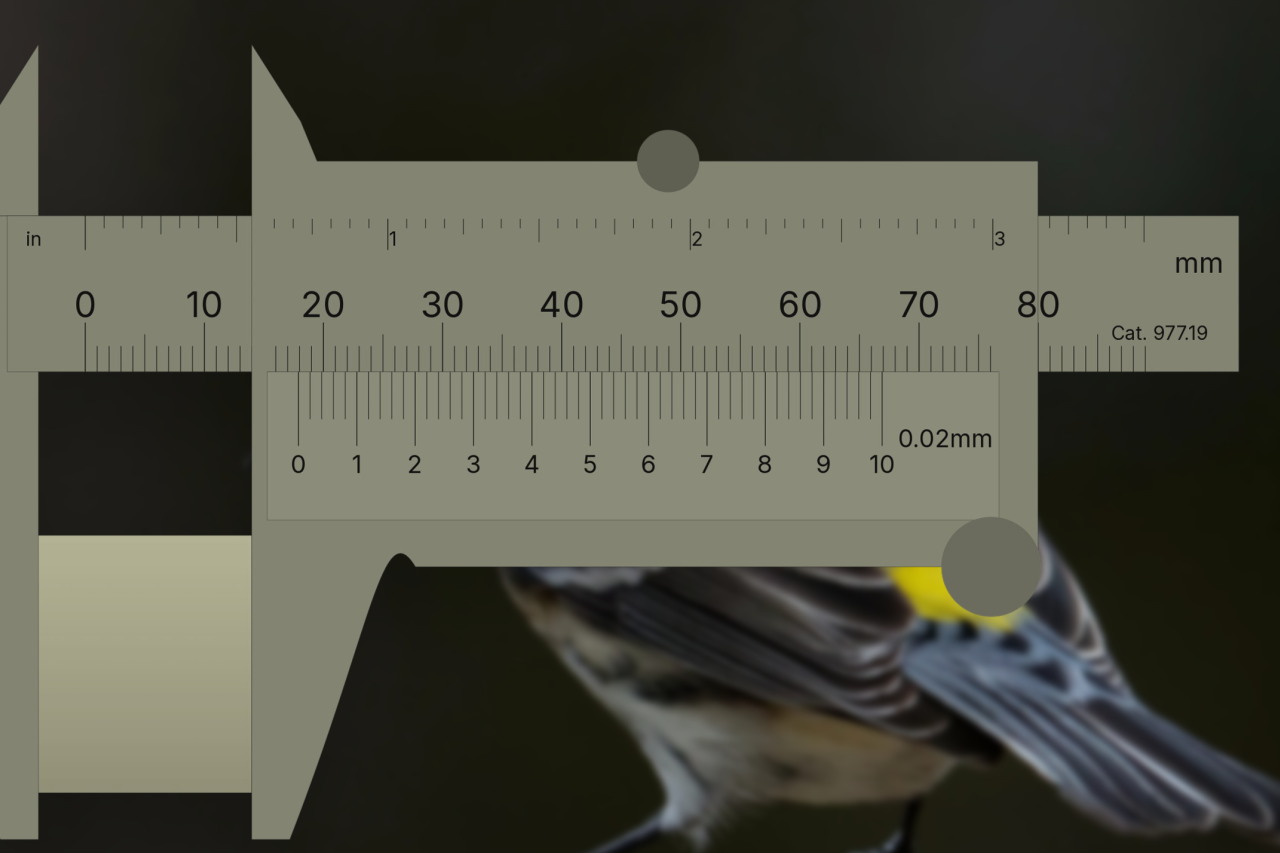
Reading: 17.9; mm
